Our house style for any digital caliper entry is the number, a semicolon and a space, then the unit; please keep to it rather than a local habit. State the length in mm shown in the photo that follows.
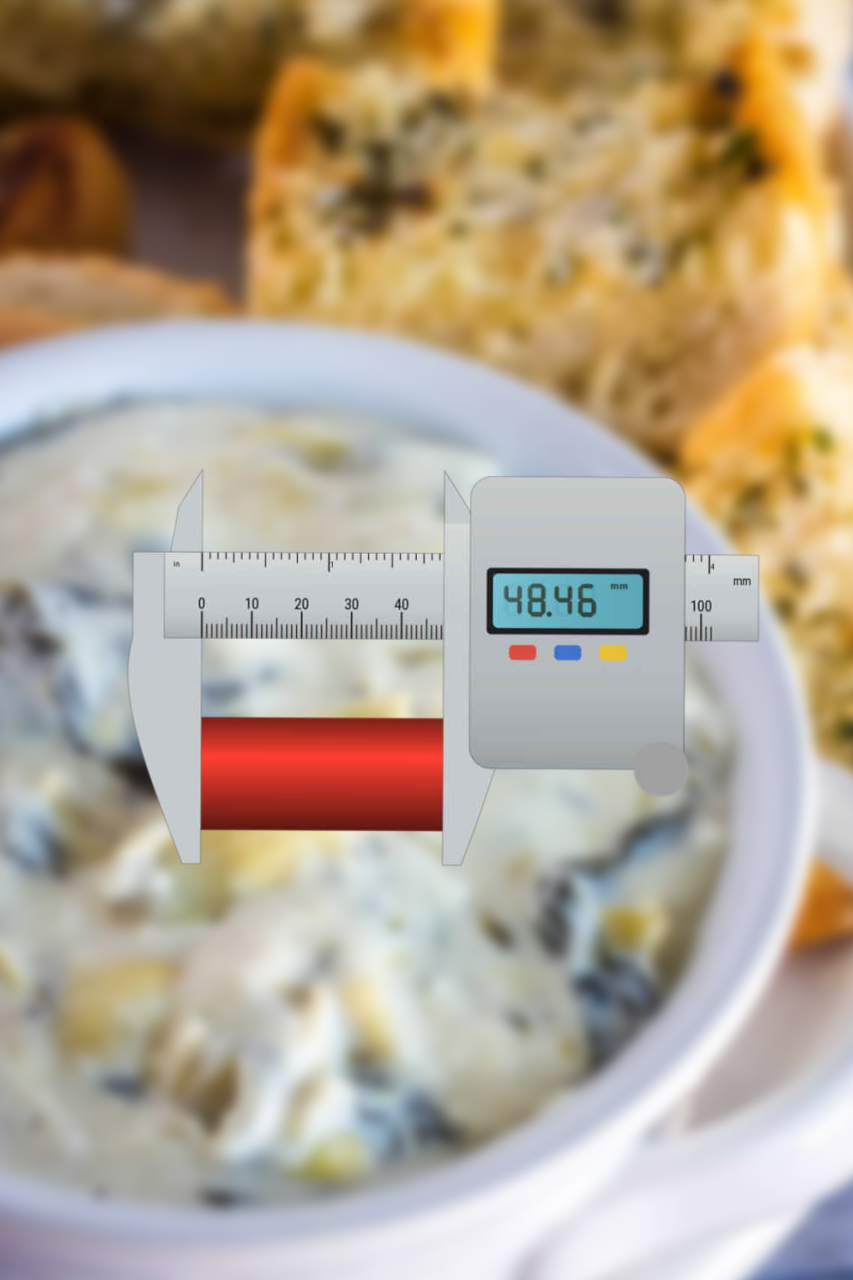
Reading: 48.46; mm
